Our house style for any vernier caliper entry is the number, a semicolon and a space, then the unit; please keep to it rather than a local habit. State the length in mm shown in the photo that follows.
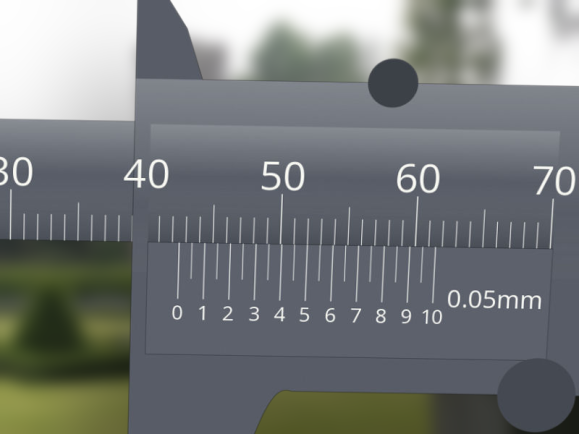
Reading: 42.5; mm
